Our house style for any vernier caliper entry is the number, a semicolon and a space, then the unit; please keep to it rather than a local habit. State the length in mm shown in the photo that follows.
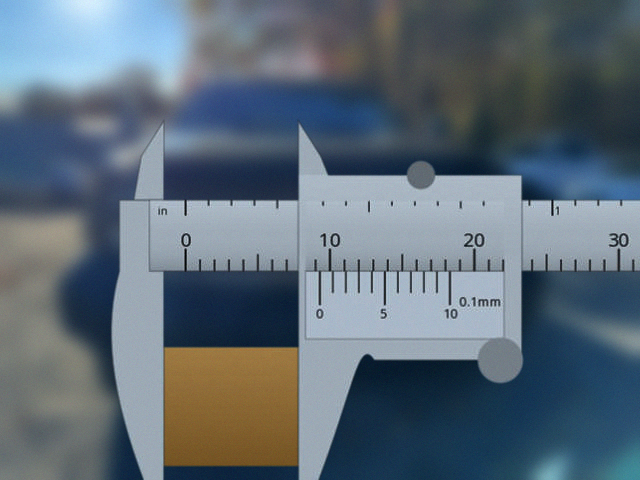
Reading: 9.3; mm
